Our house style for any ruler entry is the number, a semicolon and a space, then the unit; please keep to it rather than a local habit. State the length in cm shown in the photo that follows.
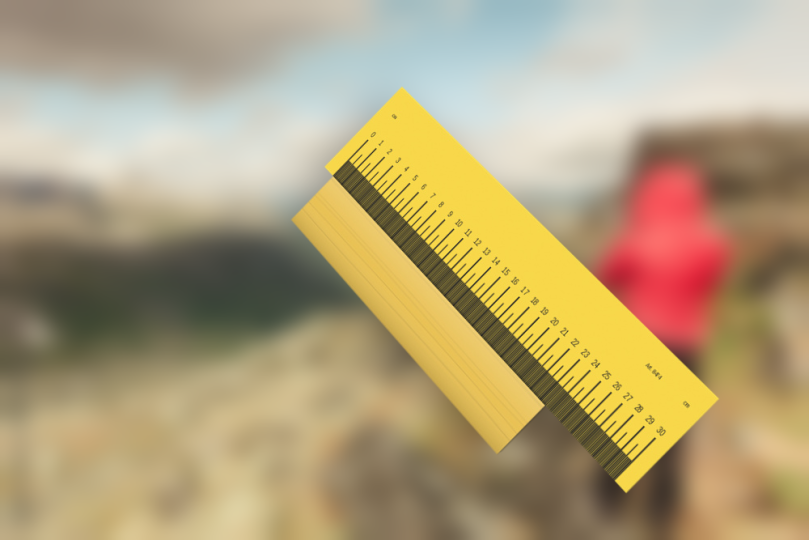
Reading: 23.5; cm
